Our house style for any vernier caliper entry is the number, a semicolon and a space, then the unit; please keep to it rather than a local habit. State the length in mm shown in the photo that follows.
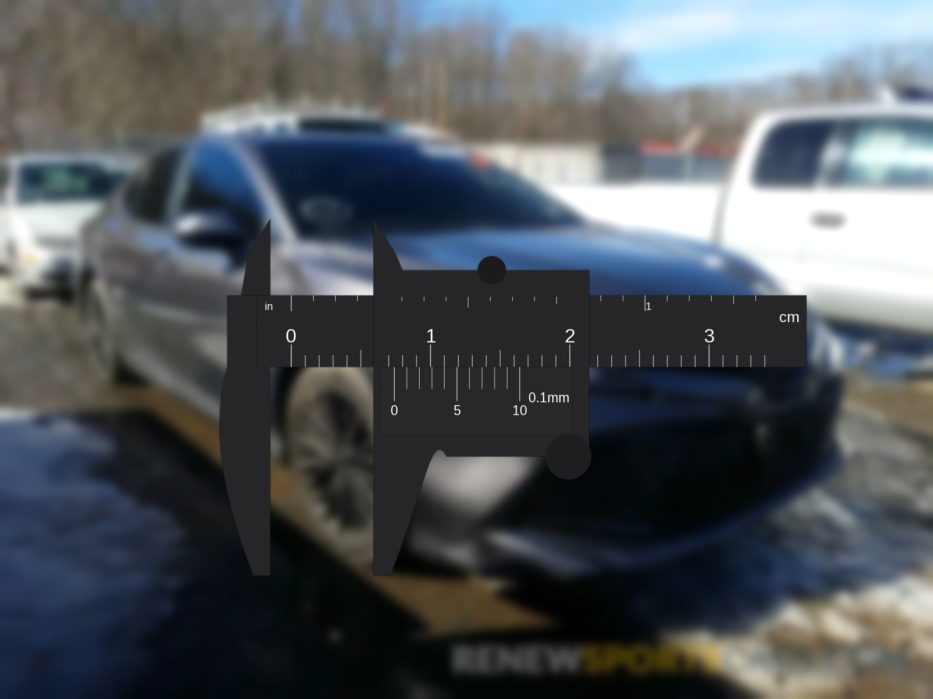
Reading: 7.4; mm
